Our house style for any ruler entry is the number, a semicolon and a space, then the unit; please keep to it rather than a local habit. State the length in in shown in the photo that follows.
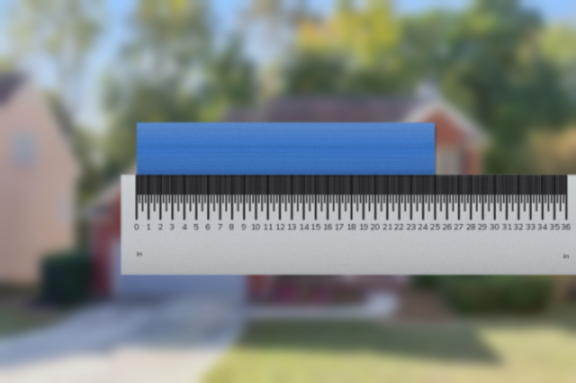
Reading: 25; in
